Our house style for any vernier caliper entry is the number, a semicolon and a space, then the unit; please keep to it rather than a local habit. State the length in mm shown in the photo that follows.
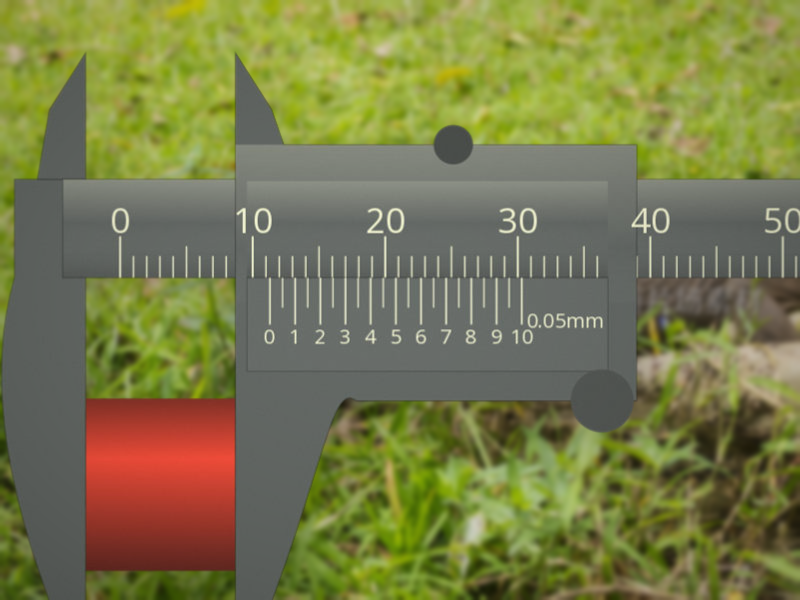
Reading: 11.3; mm
